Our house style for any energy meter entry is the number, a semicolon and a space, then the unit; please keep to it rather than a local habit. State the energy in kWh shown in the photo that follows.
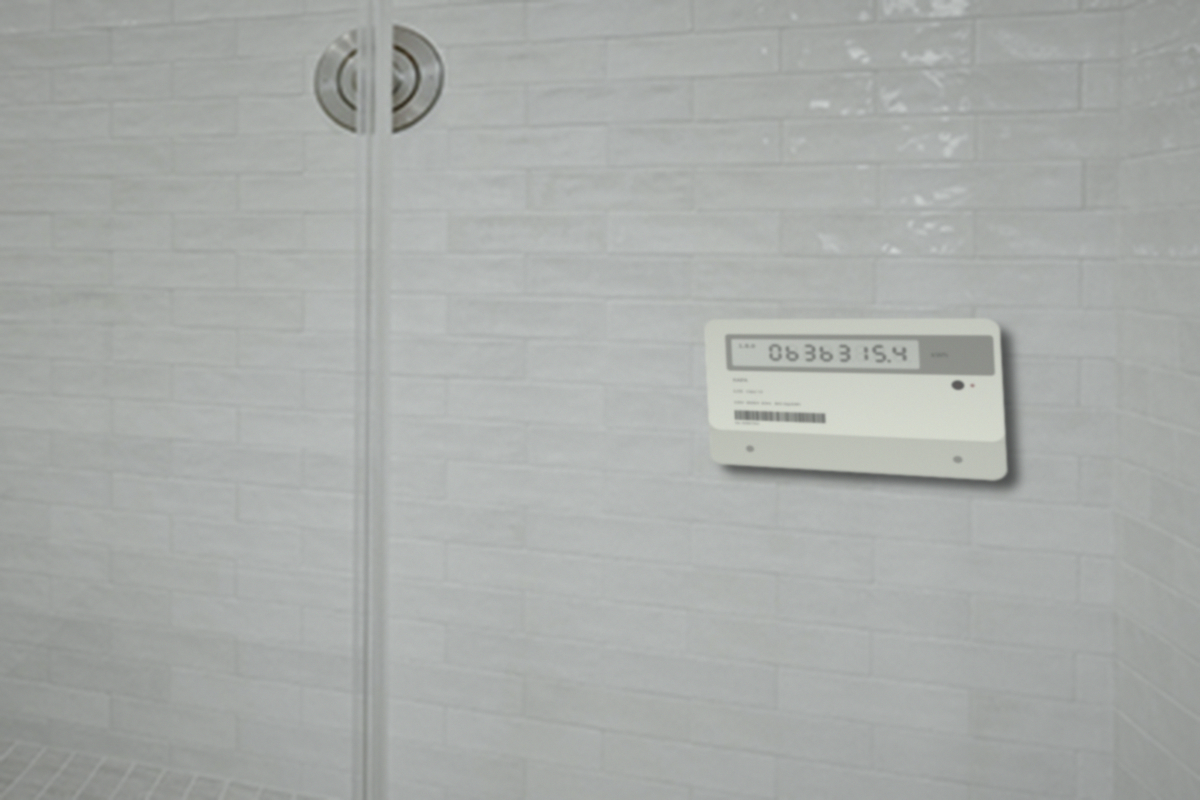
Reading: 636315.4; kWh
